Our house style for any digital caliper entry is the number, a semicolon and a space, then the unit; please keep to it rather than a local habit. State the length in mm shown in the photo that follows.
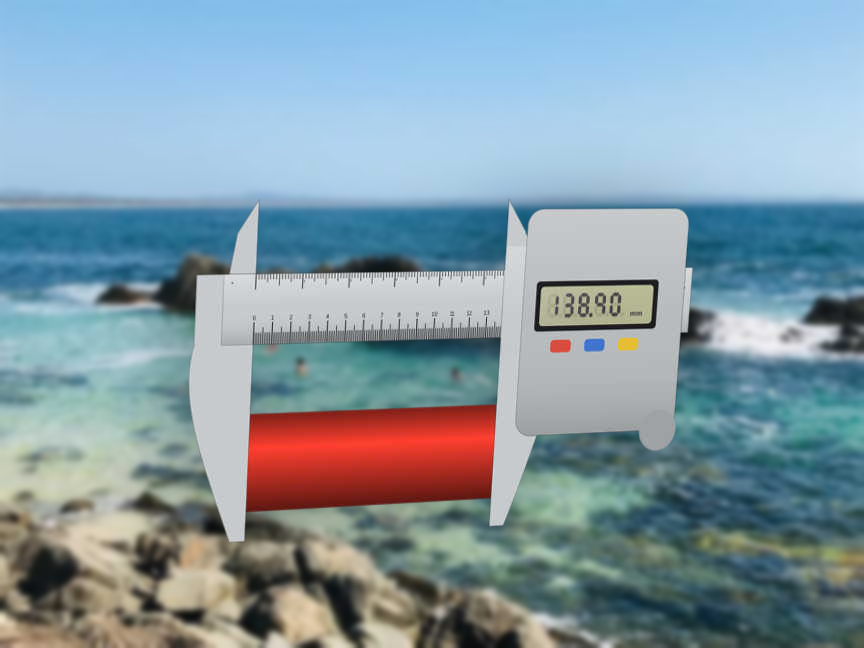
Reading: 138.90; mm
